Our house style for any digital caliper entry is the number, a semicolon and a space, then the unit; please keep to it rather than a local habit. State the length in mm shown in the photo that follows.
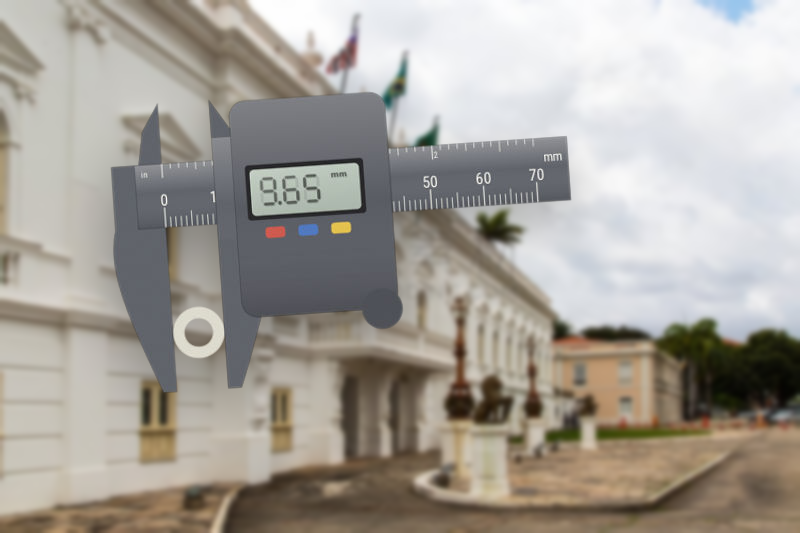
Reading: 9.65; mm
